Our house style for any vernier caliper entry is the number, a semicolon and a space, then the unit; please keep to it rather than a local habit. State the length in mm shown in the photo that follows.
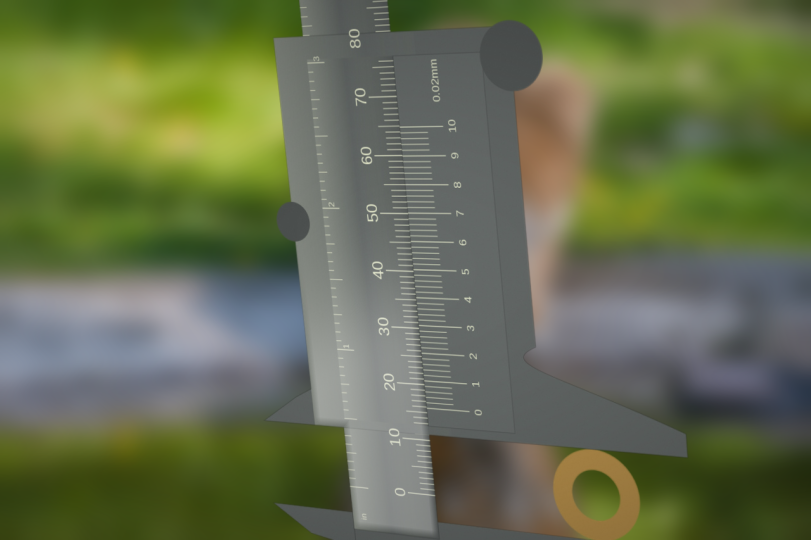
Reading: 15.8; mm
